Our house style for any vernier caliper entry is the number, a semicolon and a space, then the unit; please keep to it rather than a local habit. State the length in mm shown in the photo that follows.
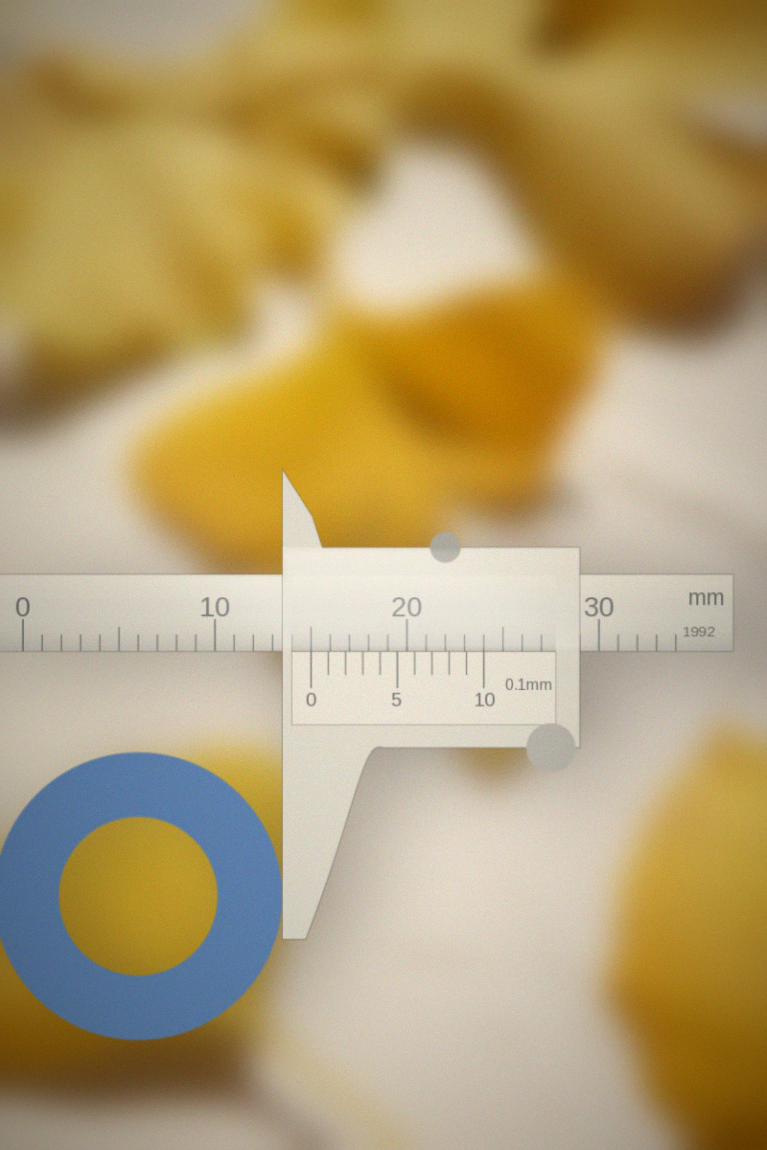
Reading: 15.0; mm
